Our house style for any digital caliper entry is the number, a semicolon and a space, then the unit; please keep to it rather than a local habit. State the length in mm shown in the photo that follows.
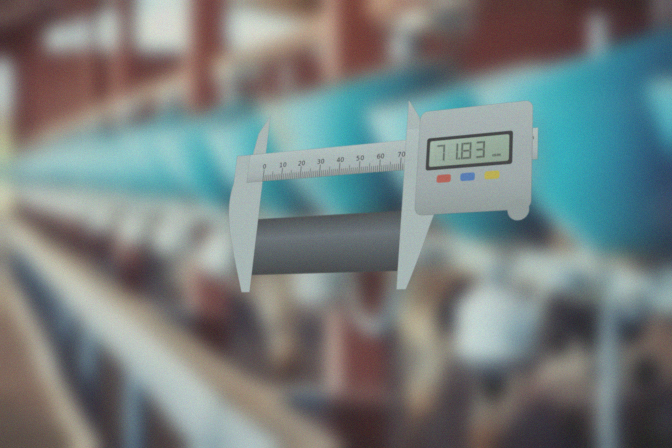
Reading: 71.83; mm
